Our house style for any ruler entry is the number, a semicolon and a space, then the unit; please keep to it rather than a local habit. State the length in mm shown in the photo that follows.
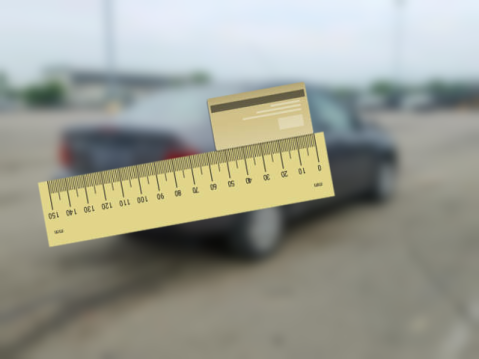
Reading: 55; mm
